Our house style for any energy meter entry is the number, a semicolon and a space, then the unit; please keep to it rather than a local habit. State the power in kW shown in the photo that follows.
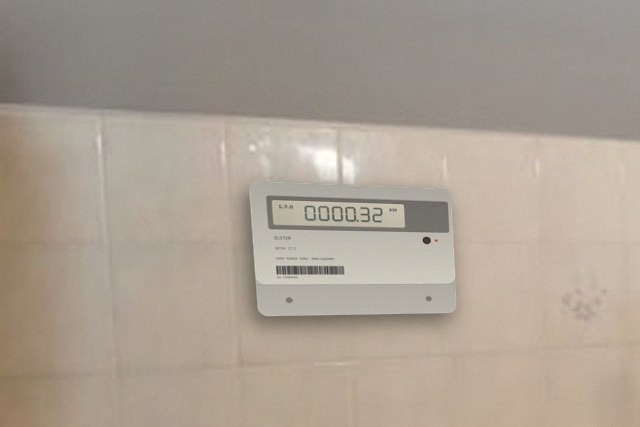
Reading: 0.32; kW
